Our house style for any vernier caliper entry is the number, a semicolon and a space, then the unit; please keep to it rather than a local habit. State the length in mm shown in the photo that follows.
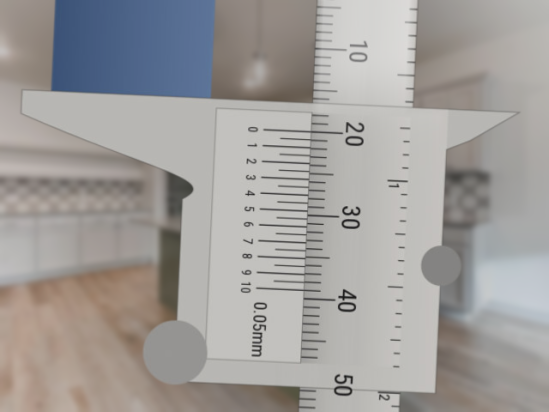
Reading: 20.0; mm
